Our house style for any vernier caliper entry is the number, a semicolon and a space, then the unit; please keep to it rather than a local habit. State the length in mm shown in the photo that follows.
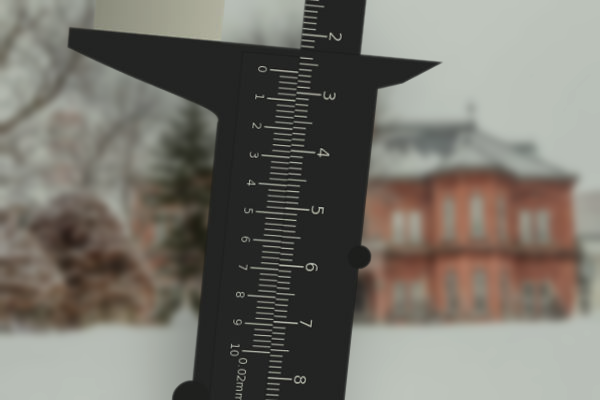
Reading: 26.5; mm
